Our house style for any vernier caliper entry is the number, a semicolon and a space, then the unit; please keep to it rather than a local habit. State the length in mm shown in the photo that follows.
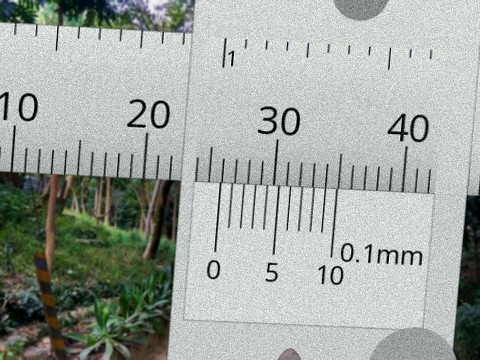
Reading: 25.9; mm
